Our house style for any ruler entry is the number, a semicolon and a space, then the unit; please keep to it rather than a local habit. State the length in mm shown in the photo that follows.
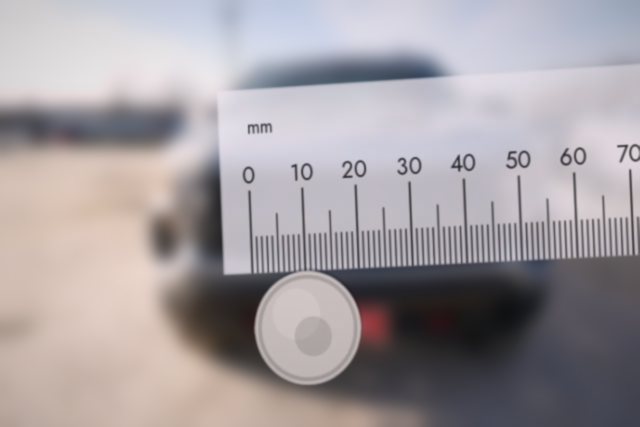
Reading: 20; mm
